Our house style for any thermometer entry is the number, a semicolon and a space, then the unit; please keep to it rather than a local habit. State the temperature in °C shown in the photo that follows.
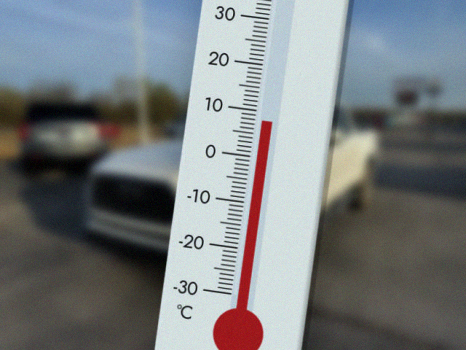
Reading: 8; °C
